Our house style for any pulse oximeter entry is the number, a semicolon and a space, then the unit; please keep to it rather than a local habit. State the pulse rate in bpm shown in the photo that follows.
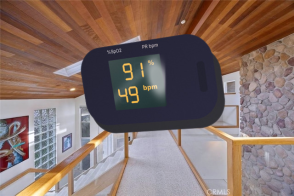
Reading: 49; bpm
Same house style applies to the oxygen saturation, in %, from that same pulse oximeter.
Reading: 91; %
